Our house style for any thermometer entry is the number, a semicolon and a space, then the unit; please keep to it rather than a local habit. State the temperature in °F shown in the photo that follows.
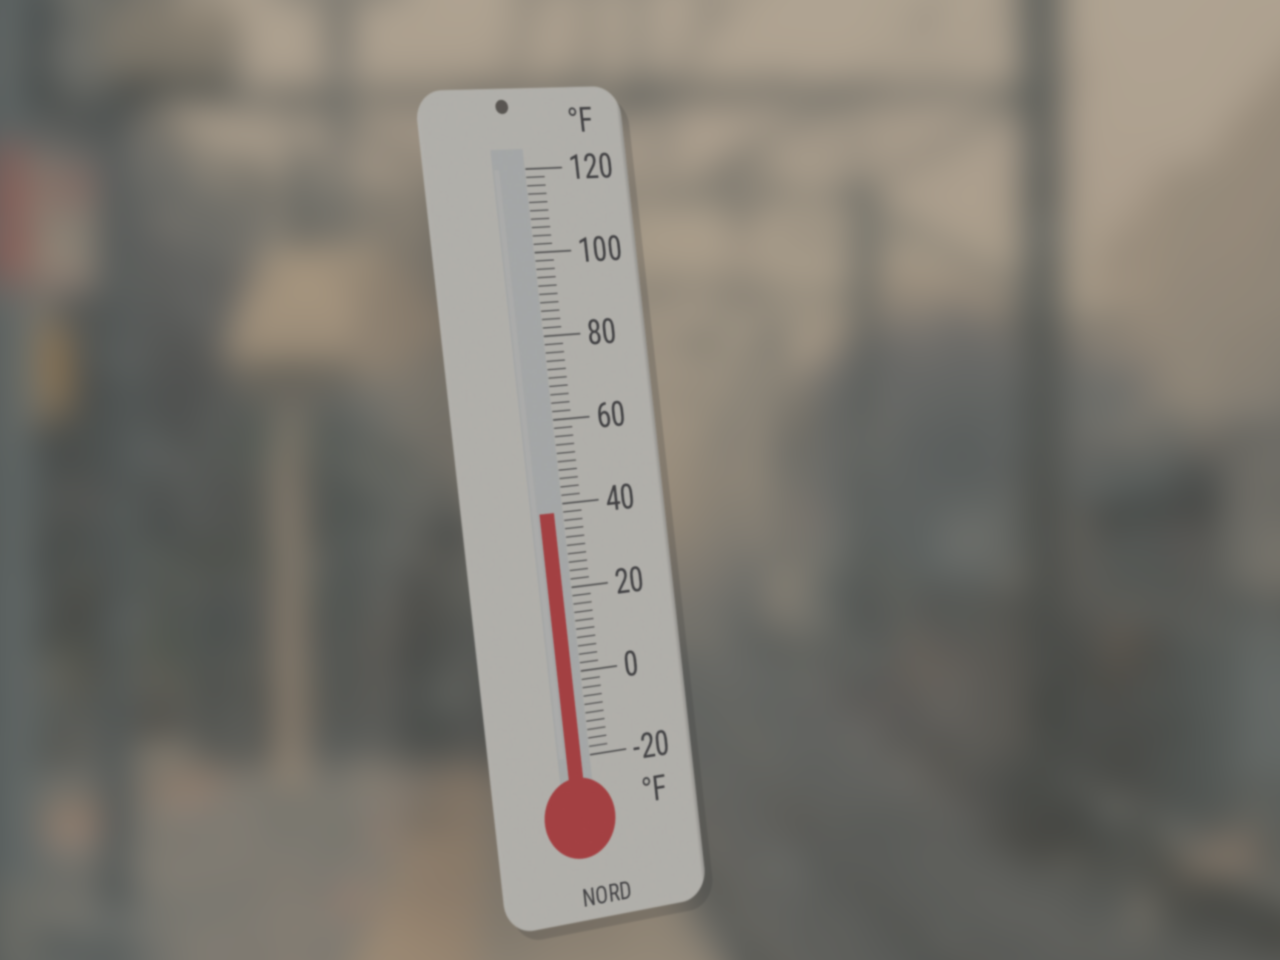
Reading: 38; °F
